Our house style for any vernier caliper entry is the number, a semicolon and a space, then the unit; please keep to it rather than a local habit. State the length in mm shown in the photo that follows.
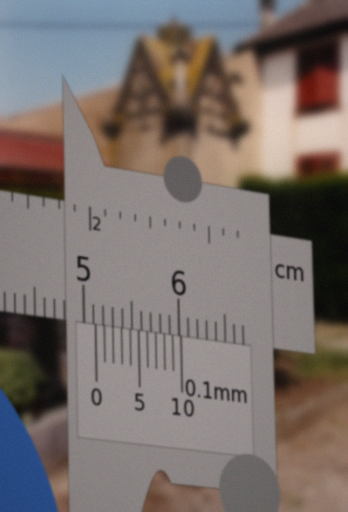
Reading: 51.2; mm
